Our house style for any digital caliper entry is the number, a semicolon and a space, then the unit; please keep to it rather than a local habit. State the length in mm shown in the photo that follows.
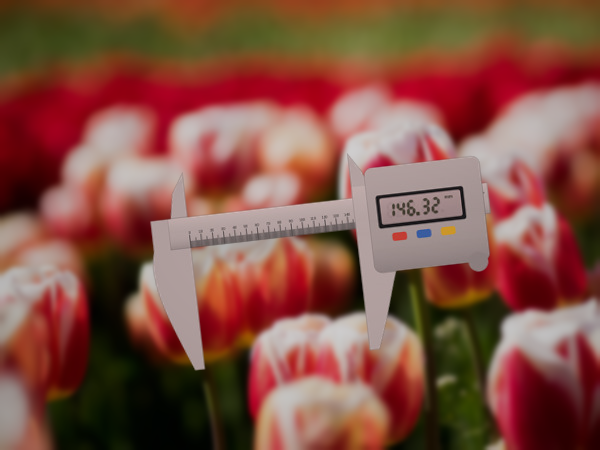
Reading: 146.32; mm
